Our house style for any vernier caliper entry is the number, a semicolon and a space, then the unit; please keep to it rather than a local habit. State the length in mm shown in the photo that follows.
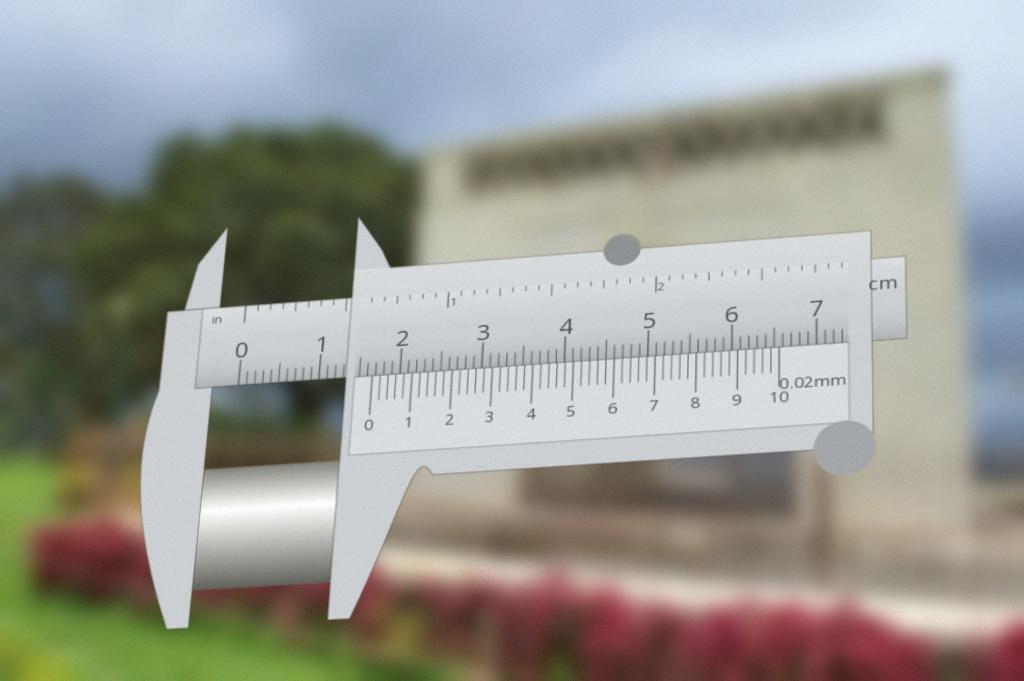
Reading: 16.6; mm
